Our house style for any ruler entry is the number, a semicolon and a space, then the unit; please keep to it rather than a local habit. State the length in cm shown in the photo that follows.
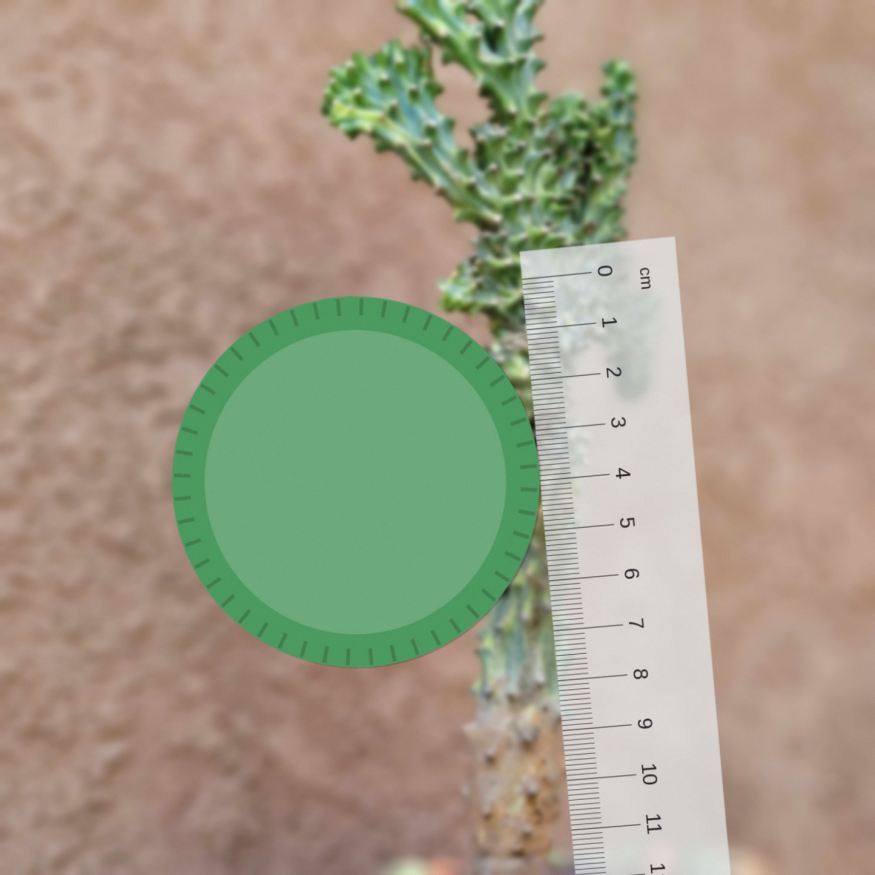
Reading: 7.4; cm
